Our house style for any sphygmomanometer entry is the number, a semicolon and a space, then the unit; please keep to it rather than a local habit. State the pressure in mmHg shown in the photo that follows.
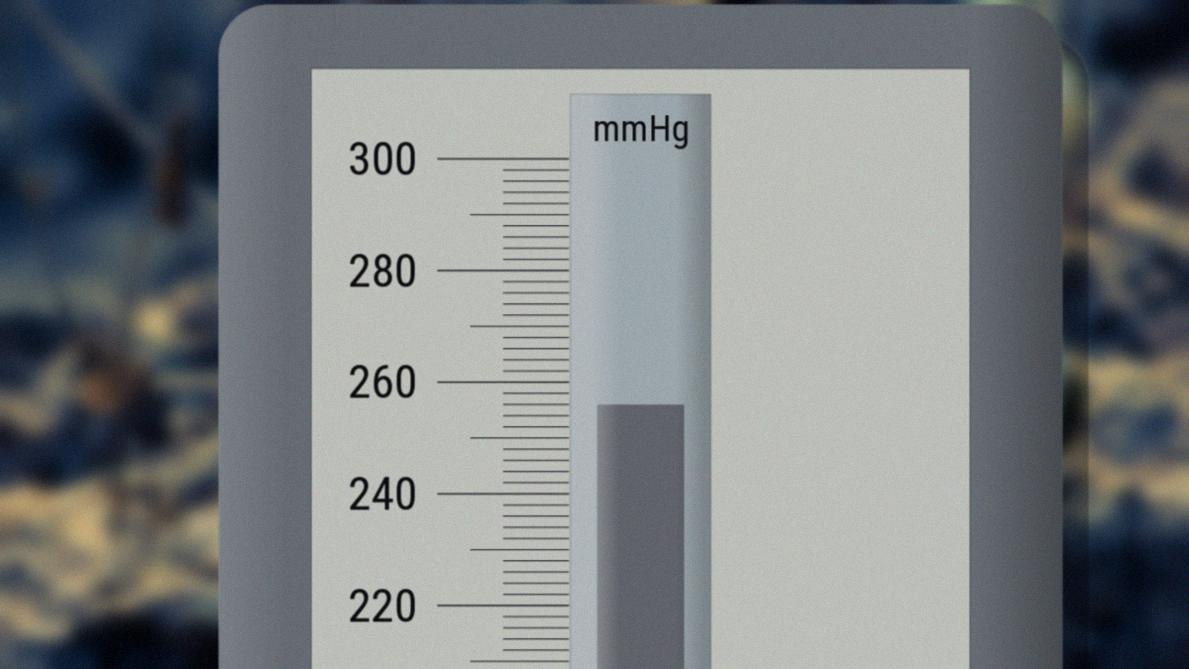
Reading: 256; mmHg
